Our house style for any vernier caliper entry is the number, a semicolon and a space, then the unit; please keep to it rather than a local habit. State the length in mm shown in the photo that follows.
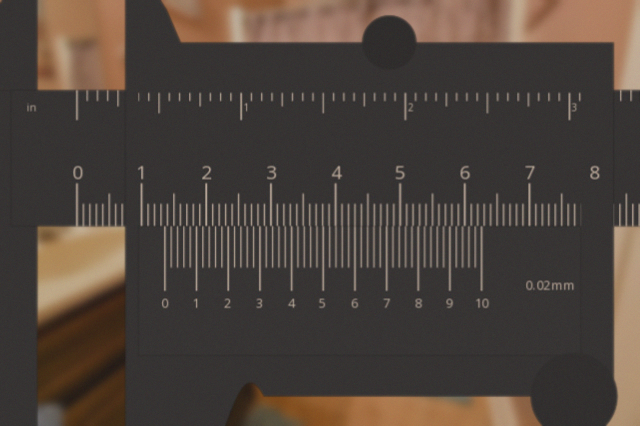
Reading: 13.6; mm
